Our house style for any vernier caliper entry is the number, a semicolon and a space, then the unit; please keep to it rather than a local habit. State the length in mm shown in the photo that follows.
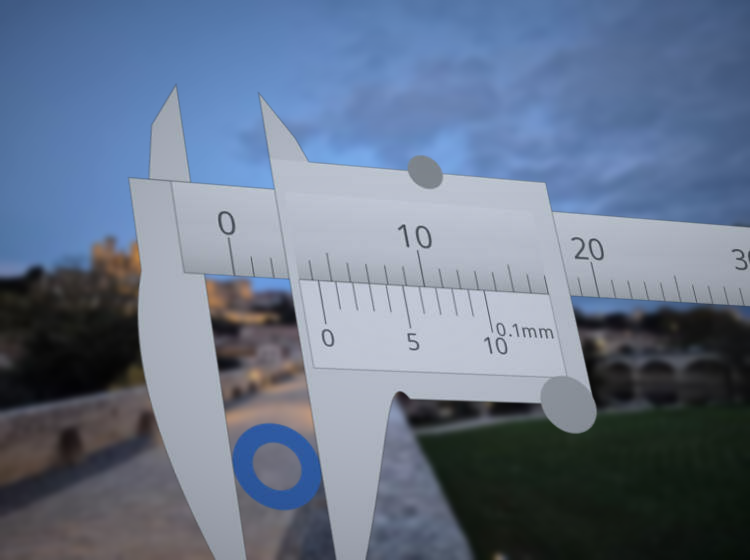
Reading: 4.3; mm
